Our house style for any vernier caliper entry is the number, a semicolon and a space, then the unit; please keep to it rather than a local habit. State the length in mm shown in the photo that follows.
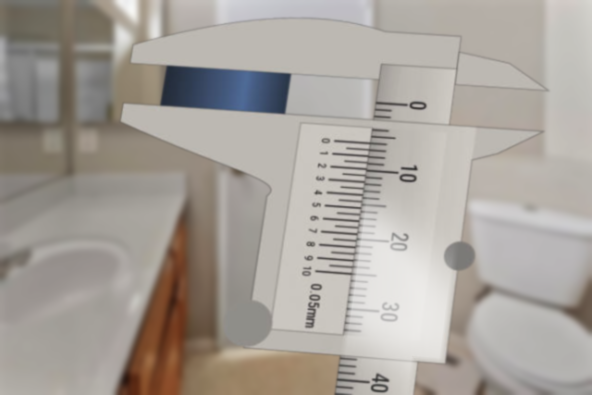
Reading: 6.0; mm
